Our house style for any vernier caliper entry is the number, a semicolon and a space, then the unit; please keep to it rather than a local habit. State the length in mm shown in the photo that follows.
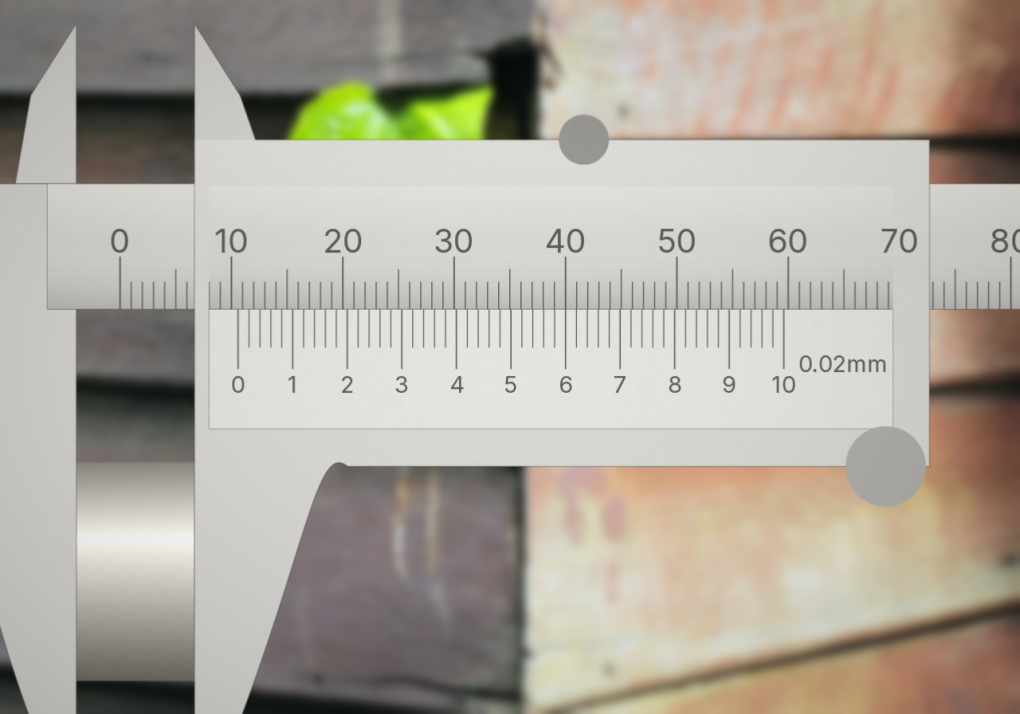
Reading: 10.6; mm
